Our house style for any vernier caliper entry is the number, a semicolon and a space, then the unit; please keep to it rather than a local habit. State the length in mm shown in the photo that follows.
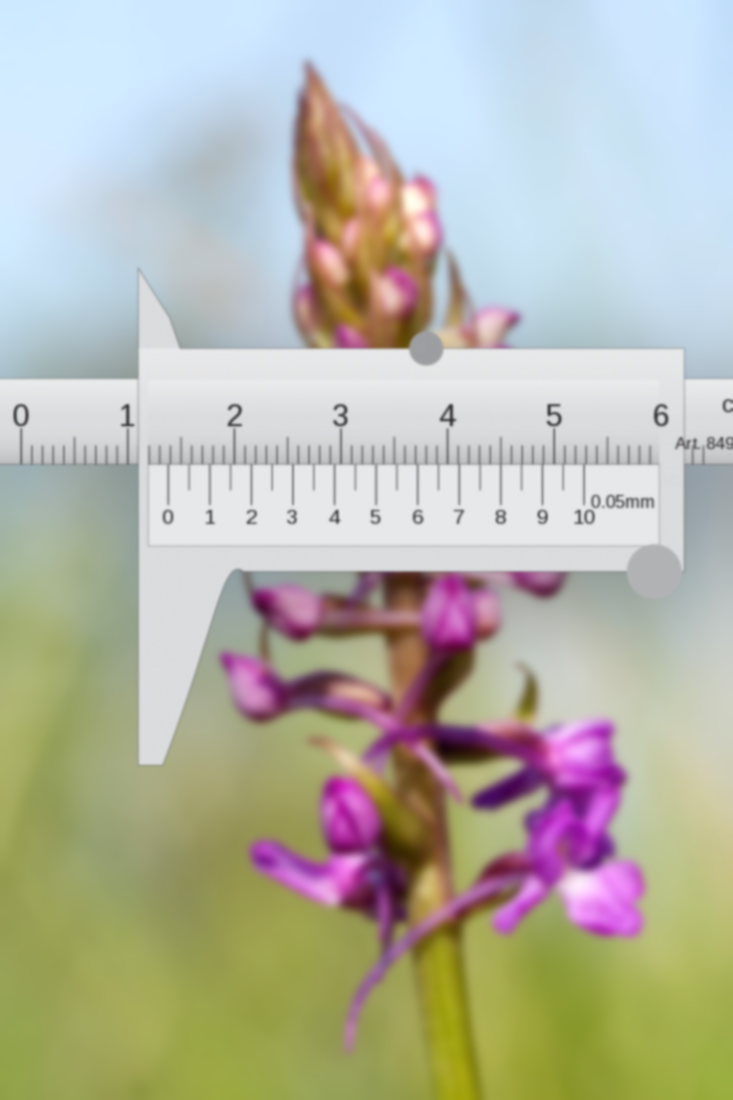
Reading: 13.8; mm
